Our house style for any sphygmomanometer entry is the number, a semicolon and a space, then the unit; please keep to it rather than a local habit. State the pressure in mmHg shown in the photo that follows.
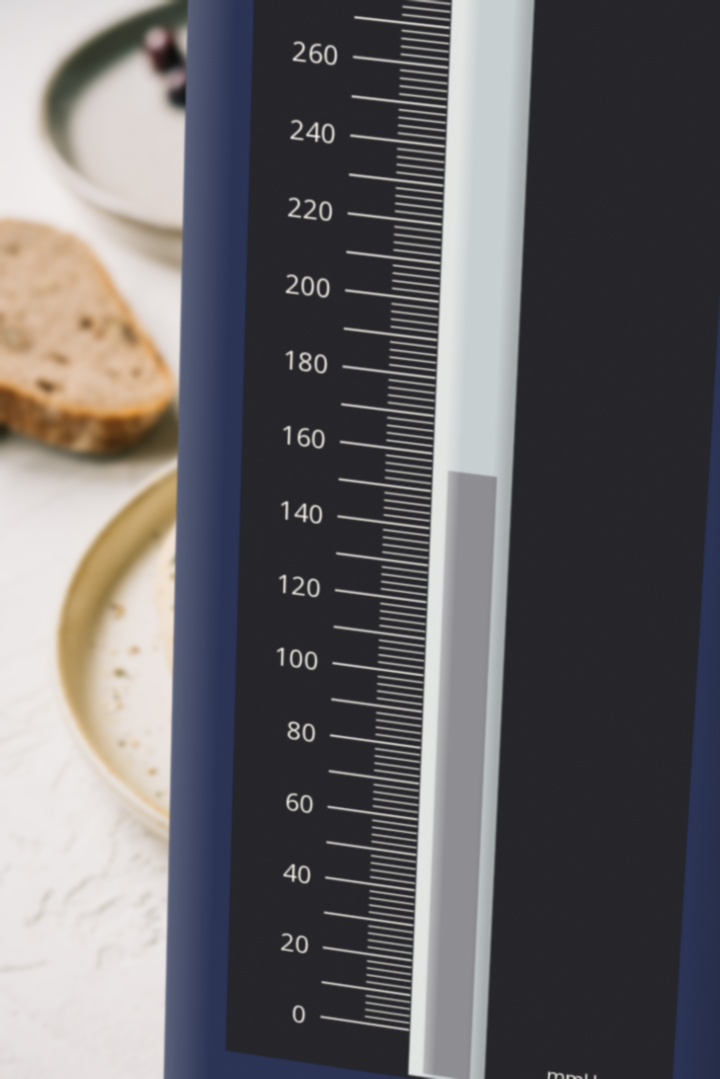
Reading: 156; mmHg
